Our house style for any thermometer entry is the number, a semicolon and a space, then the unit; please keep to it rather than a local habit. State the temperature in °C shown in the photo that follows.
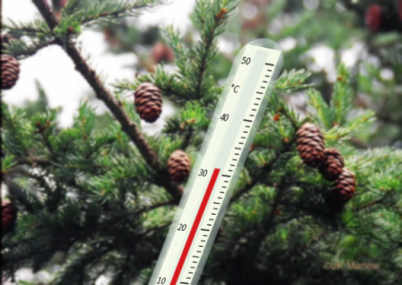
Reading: 31; °C
